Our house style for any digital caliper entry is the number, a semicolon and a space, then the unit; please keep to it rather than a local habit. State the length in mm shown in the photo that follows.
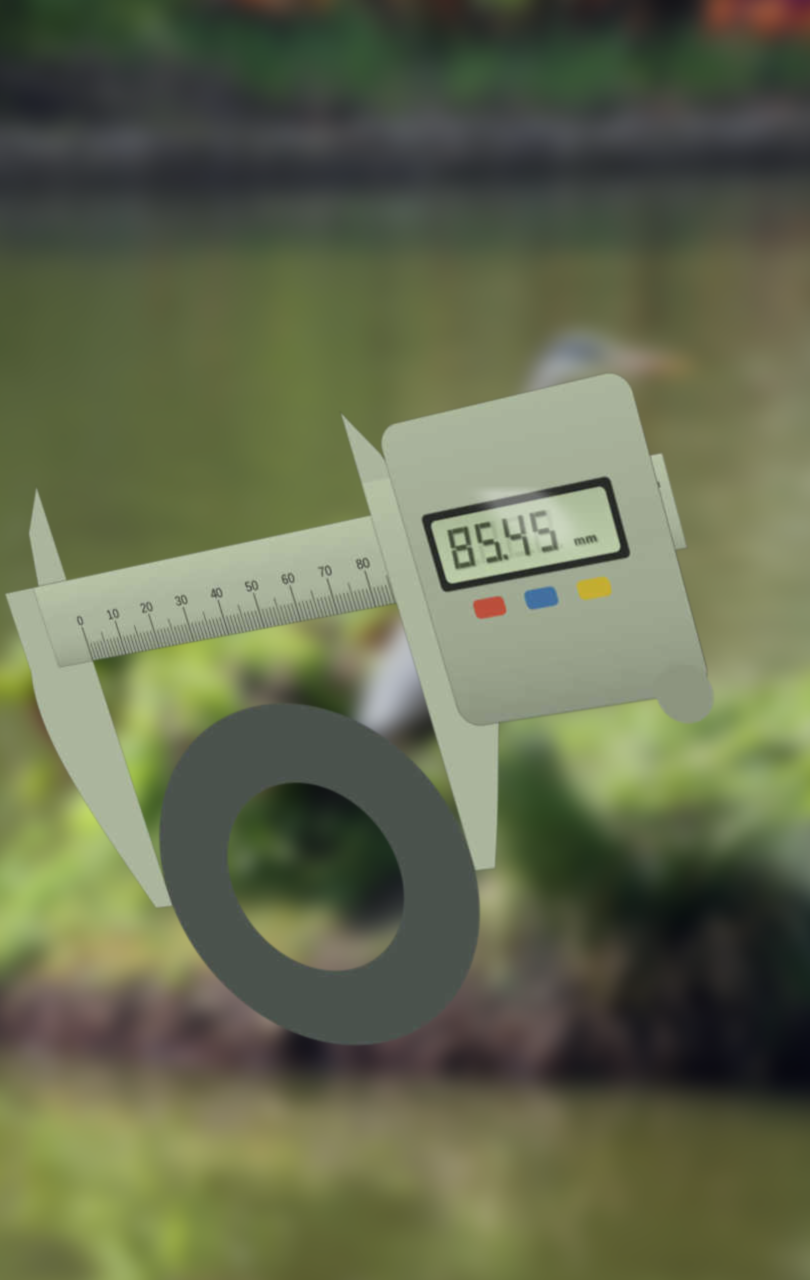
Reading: 85.45; mm
